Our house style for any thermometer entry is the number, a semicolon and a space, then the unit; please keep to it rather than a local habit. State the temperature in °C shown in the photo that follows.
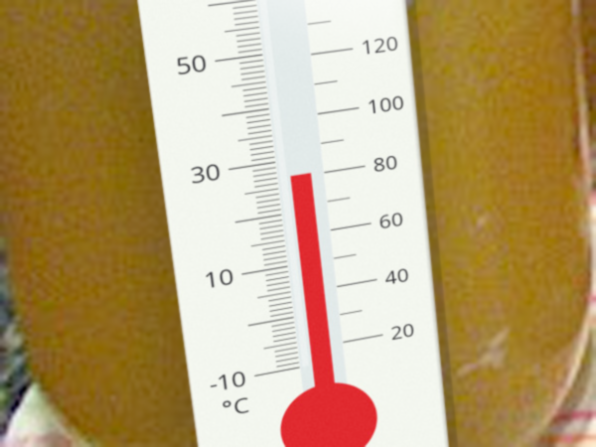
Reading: 27; °C
